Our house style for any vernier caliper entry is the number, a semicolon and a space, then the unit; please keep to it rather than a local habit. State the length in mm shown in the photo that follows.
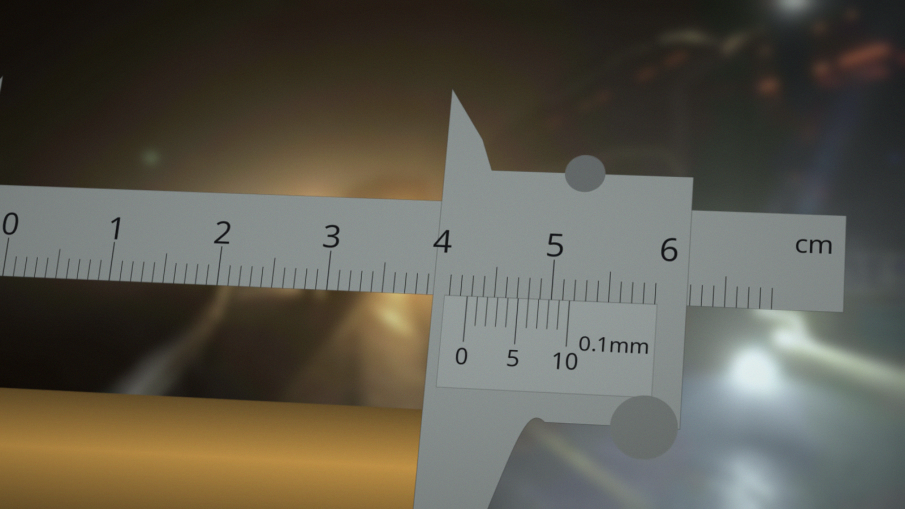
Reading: 42.6; mm
